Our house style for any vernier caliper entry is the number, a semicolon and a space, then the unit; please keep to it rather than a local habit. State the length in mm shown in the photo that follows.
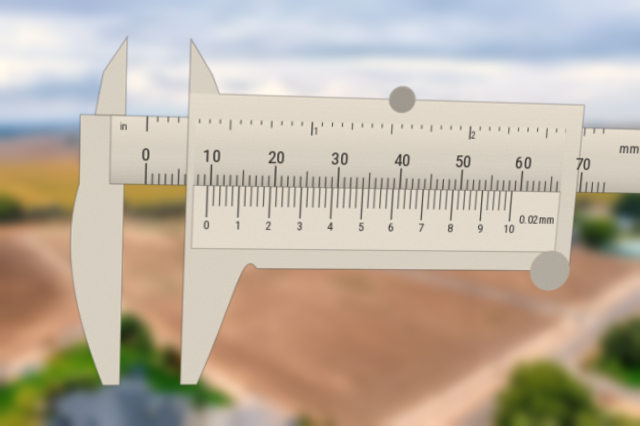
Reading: 9.5; mm
